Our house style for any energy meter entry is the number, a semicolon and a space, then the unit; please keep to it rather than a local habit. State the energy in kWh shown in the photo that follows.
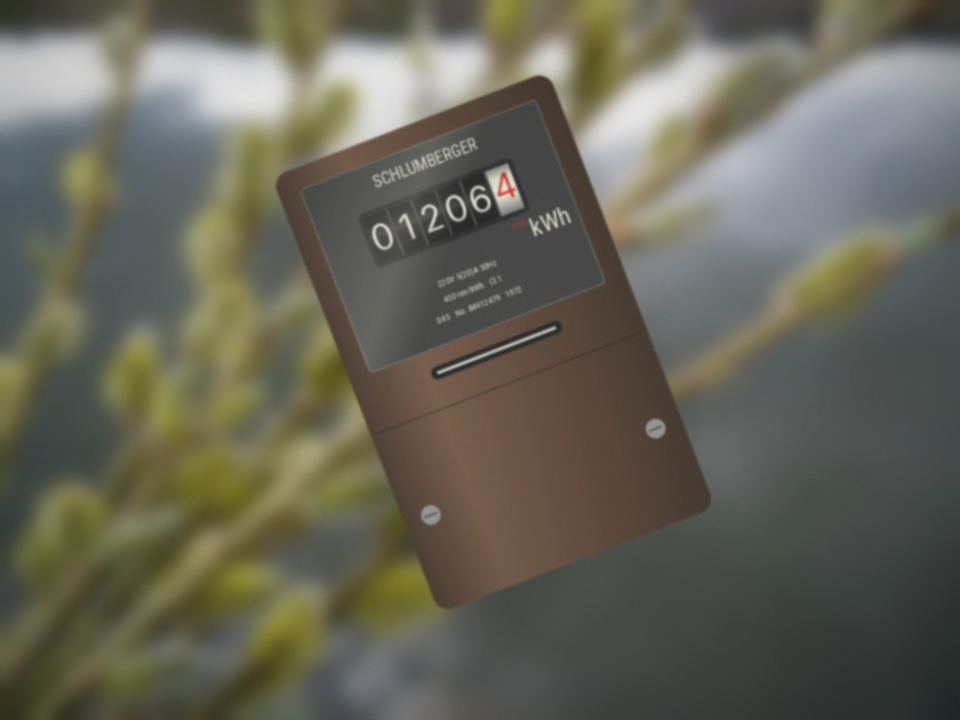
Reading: 1206.4; kWh
